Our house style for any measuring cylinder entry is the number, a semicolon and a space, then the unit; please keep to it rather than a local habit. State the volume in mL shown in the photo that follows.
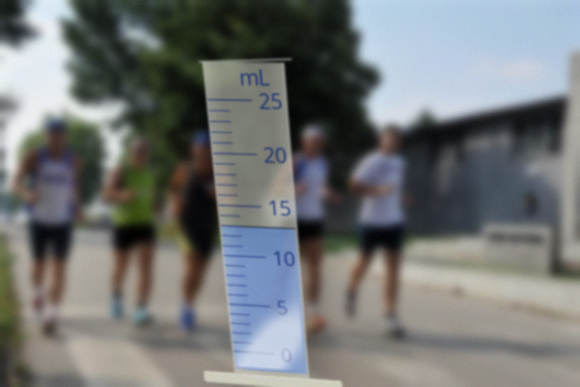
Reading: 13; mL
